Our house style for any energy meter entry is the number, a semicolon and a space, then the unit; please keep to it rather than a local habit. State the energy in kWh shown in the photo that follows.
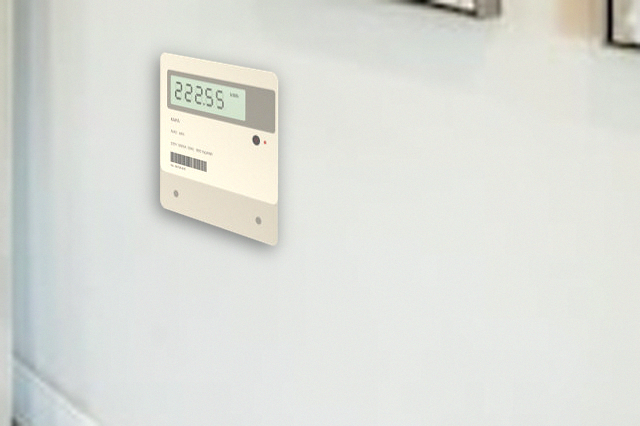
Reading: 222.55; kWh
